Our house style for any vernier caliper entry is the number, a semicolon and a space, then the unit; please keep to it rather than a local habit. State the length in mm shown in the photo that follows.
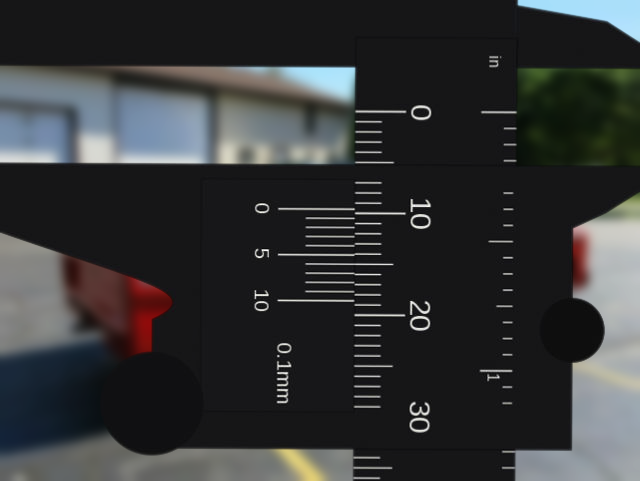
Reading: 9.6; mm
